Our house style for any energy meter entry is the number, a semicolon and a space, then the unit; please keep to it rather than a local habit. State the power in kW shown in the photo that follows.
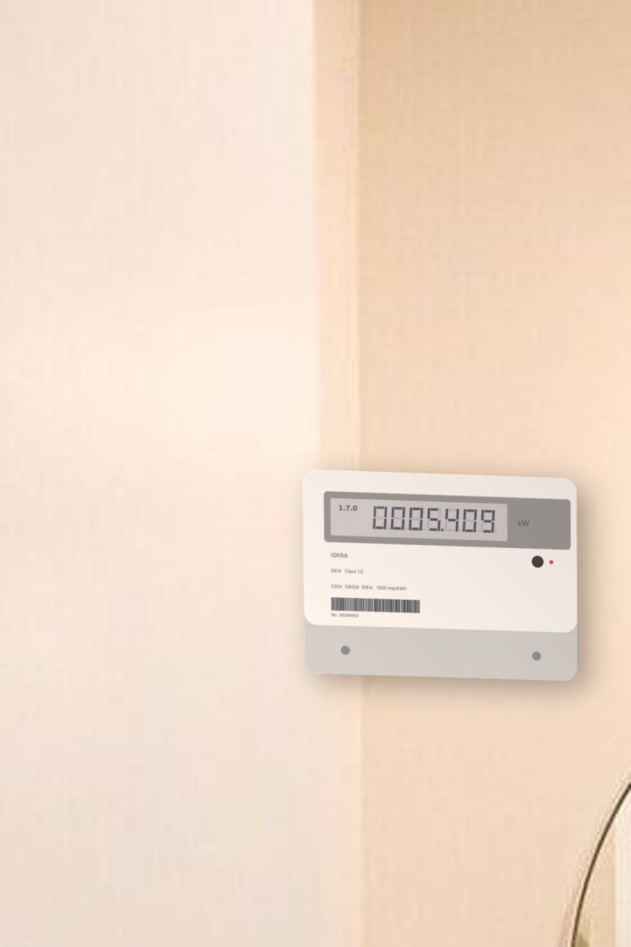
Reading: 5.409; kW
